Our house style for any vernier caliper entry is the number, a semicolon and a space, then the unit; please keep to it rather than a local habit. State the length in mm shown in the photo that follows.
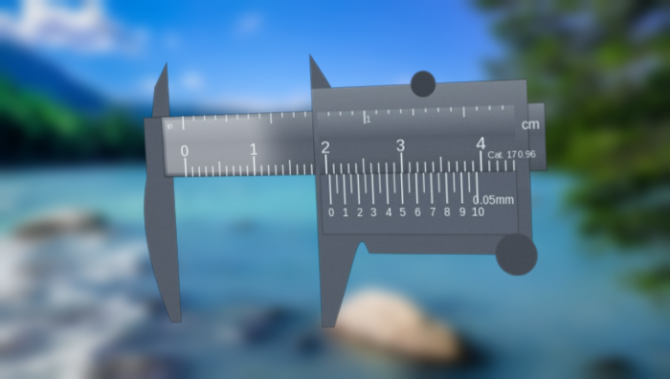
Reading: 20.4; mm
